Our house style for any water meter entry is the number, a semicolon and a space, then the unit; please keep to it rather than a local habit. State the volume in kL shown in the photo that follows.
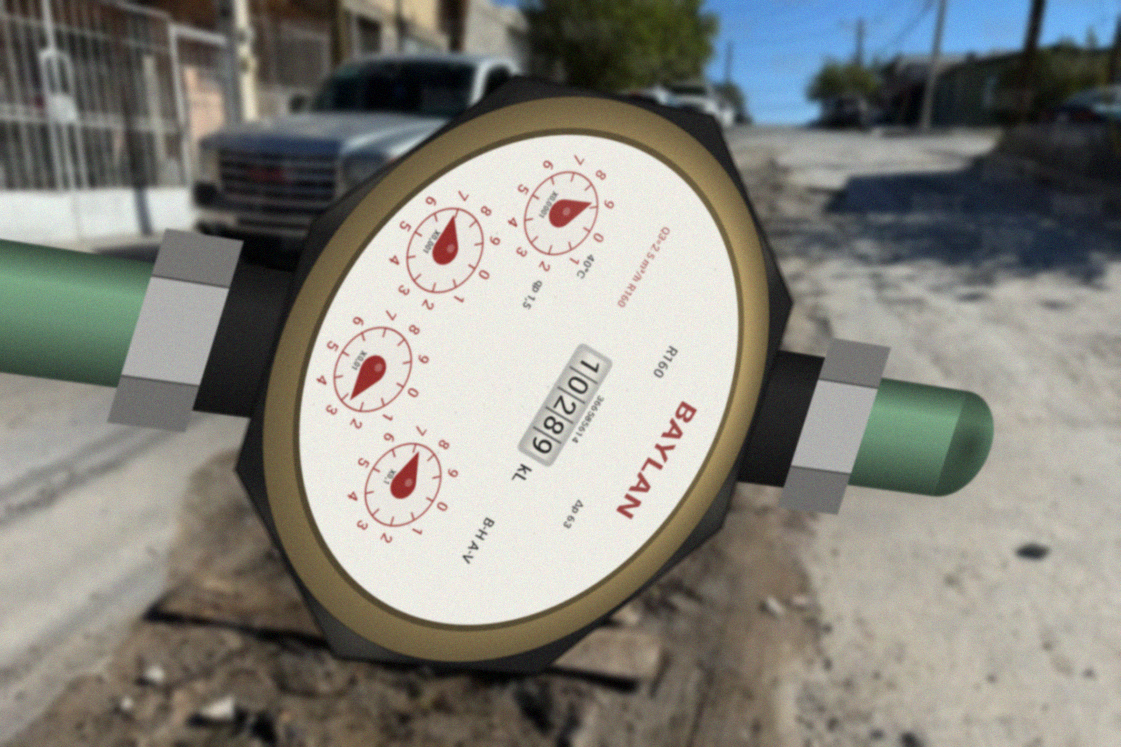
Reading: 10289.7268; kL
